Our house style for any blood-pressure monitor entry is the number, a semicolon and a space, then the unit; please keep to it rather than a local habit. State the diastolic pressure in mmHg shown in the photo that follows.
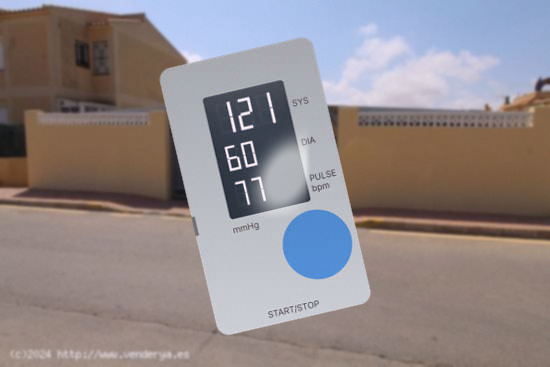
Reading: 60; mmHg
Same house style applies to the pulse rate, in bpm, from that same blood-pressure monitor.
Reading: 77; bpm
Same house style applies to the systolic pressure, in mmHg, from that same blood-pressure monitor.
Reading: 121; mmHg
